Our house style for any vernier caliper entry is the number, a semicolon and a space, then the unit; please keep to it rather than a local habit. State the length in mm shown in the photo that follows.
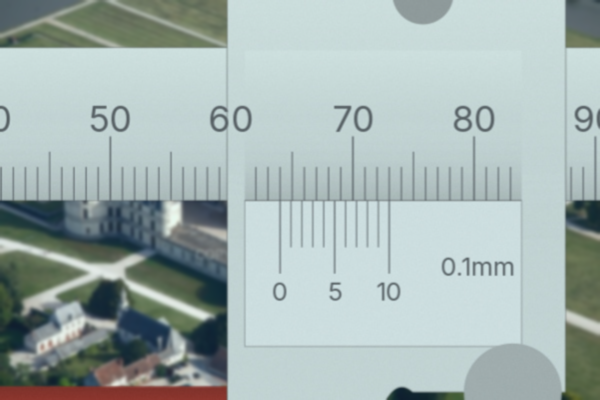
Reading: 64.0; mm
